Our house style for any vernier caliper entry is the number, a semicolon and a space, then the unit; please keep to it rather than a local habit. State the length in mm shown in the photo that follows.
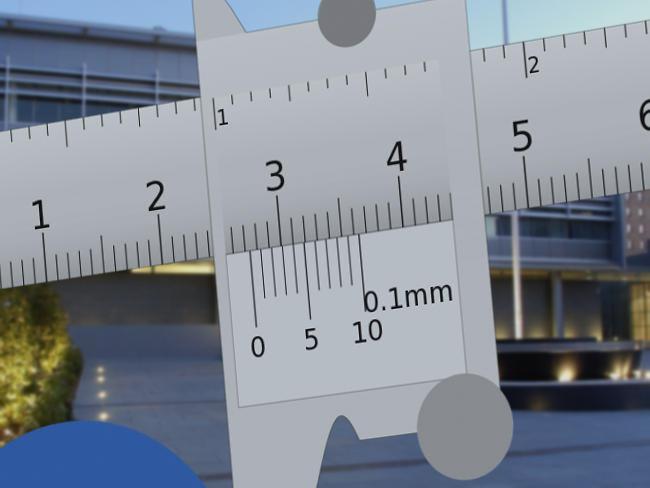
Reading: 27.4; mm
